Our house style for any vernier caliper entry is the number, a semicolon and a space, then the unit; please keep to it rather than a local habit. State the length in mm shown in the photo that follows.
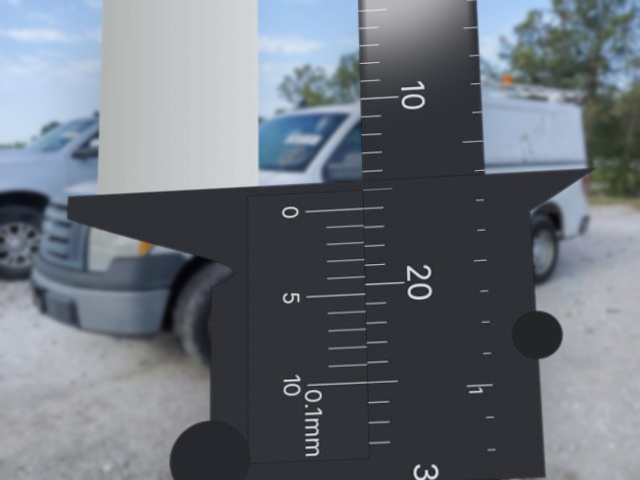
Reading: 16.0; mm
